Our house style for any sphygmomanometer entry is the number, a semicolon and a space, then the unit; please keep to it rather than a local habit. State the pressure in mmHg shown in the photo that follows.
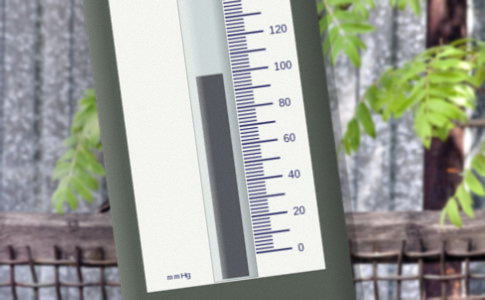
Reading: 100; mmHg
